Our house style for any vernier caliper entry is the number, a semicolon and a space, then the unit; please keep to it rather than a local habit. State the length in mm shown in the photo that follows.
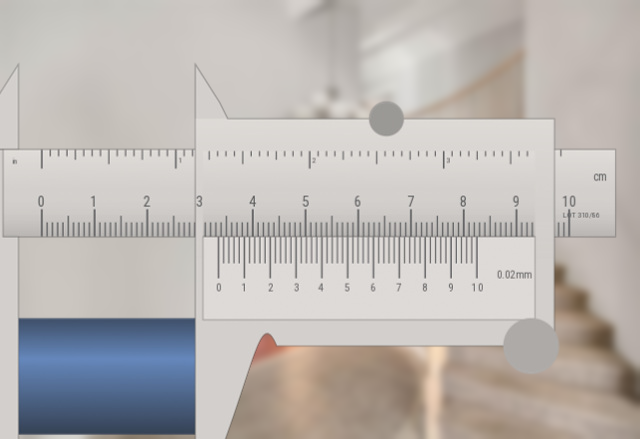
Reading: 33.5; mm
